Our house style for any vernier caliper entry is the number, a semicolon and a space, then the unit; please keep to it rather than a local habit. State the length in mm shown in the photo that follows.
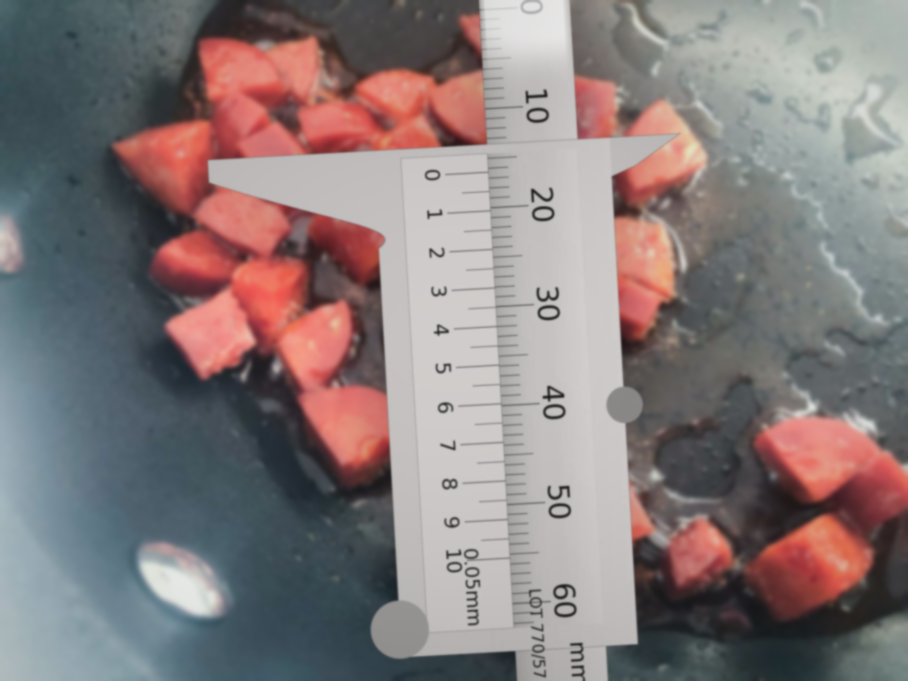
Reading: 16.4; mm
